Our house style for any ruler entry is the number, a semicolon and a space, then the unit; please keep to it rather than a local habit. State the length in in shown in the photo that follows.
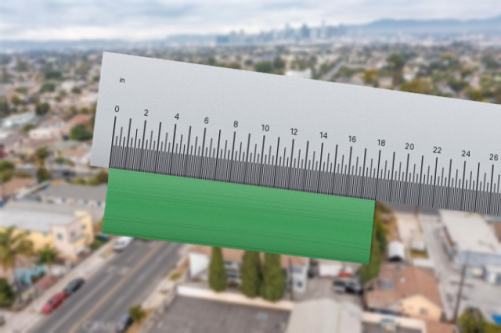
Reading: 18; in
